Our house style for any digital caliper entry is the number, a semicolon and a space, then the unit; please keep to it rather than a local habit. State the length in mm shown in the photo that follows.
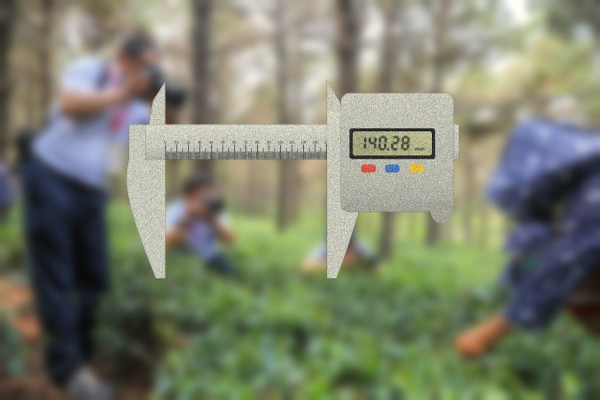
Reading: 140.28; mm
